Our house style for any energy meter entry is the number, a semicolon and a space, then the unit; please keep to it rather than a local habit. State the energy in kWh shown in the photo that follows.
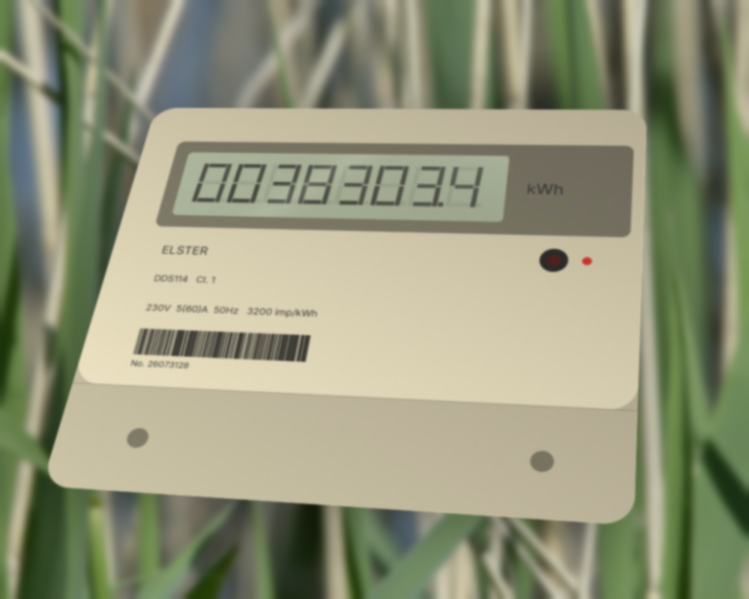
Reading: 38303.4; kWh
